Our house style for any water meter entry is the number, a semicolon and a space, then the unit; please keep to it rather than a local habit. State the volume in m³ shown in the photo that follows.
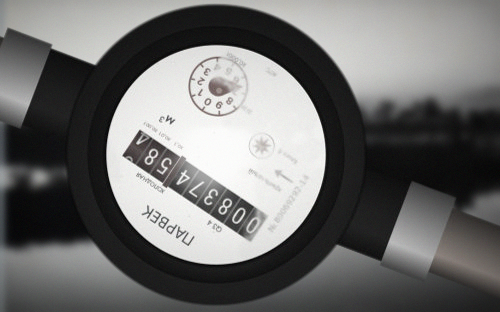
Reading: 8374.5836; m³
